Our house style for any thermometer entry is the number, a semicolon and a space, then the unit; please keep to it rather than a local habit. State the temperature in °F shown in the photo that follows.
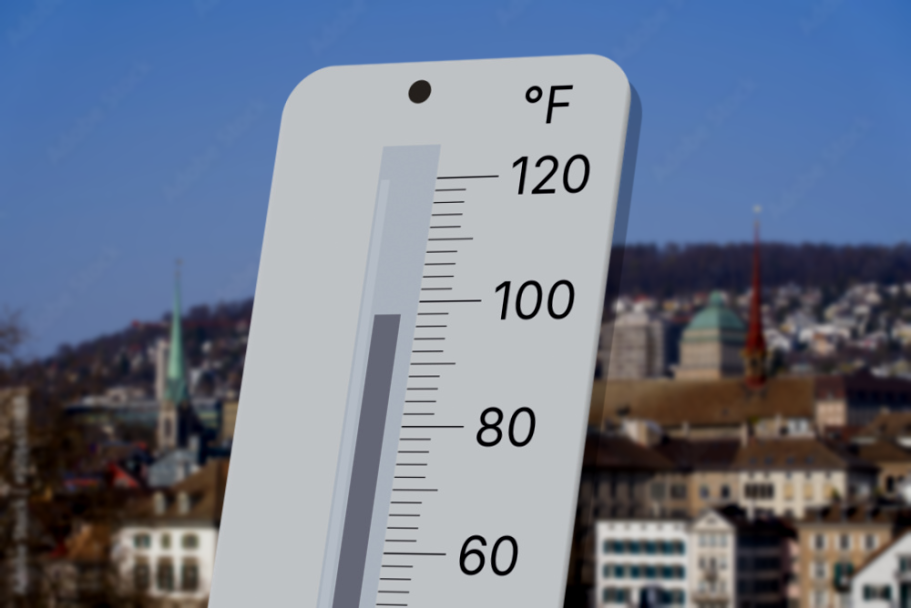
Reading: 98; °F
